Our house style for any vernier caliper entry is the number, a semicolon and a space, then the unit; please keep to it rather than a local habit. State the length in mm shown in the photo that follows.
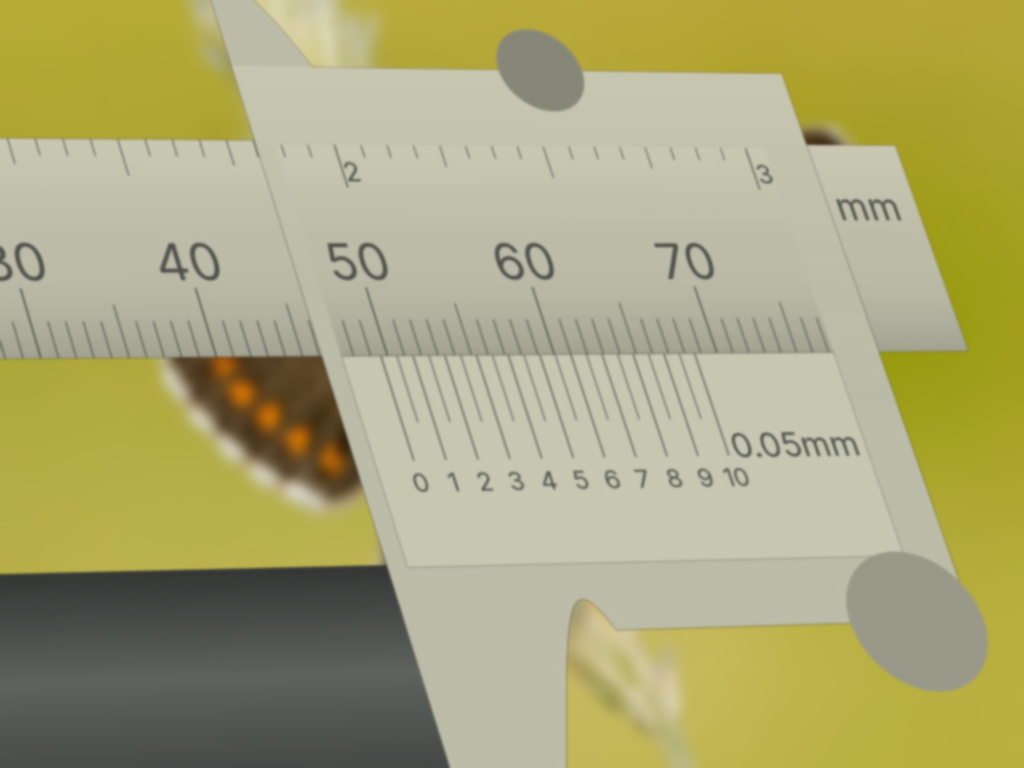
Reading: 49.6; mm
